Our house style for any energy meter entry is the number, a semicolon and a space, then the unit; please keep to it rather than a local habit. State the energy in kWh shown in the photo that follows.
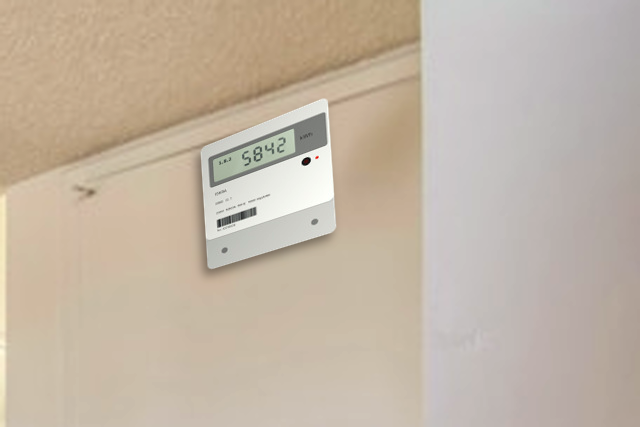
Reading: 5842; kWh
